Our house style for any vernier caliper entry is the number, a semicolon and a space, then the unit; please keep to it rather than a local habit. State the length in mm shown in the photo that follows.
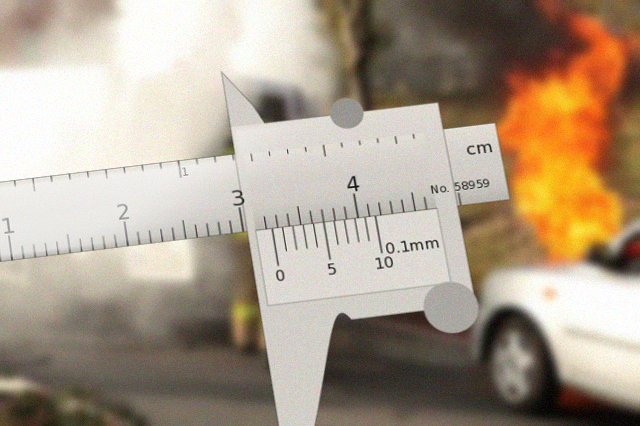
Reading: 32.5; mm
